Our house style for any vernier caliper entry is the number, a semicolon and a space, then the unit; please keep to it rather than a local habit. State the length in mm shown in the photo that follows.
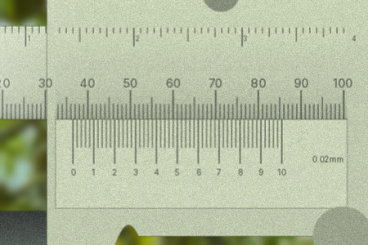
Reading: 36.5; mm
